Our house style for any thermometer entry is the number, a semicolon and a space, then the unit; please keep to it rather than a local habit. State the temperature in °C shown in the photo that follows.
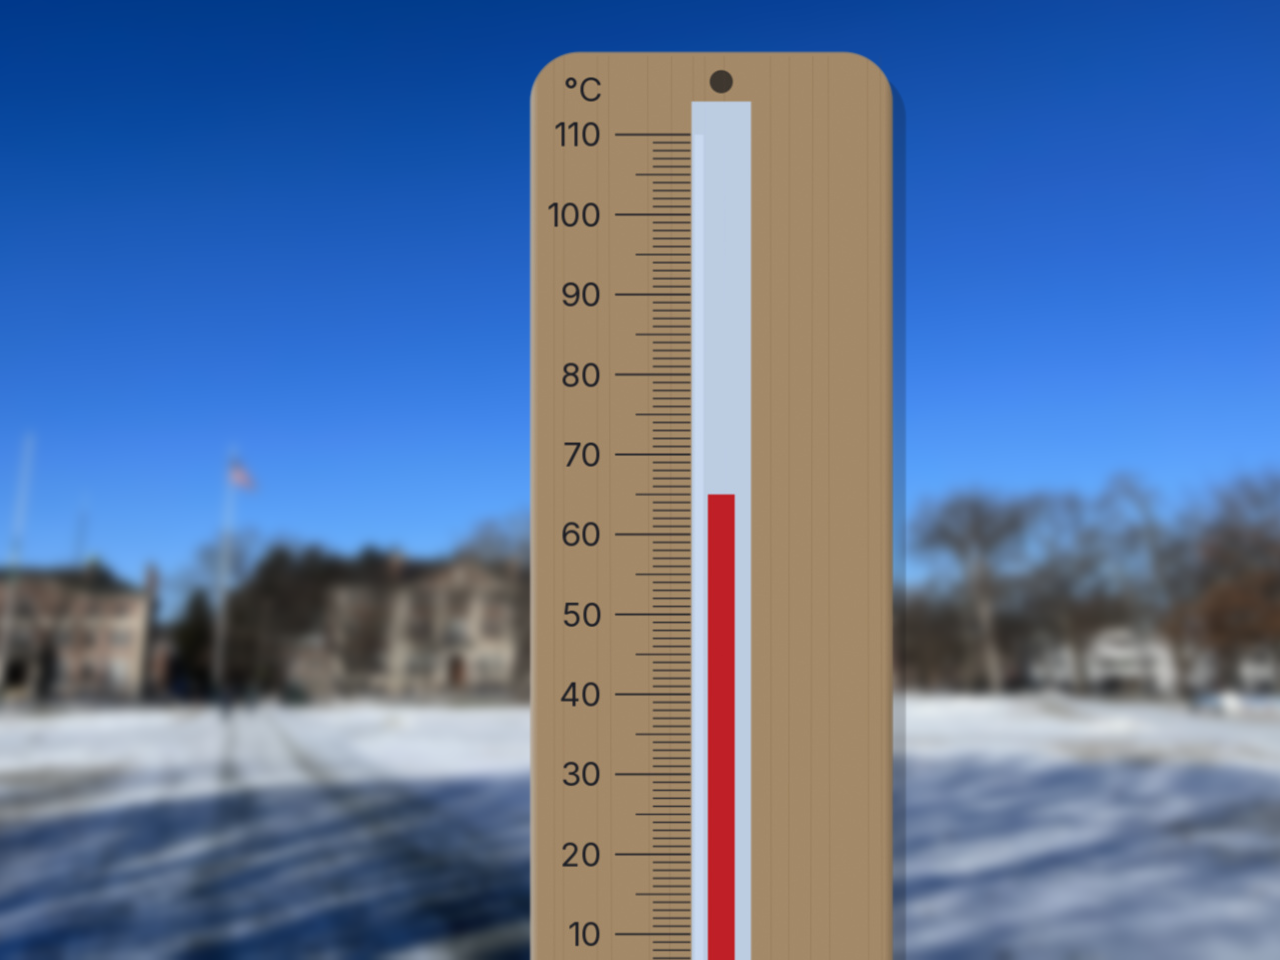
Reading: 65; °C
